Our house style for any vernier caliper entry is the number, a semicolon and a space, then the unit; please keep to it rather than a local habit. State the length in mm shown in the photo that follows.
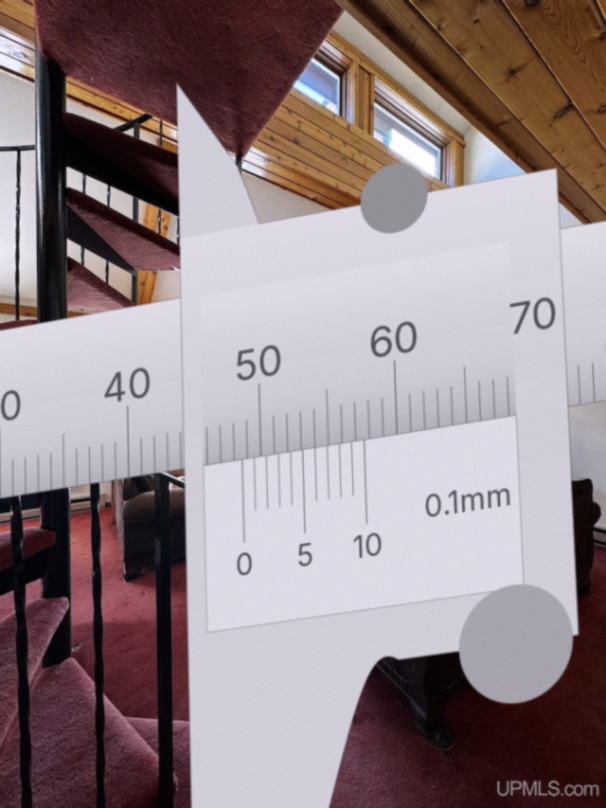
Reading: 48.6; mm
